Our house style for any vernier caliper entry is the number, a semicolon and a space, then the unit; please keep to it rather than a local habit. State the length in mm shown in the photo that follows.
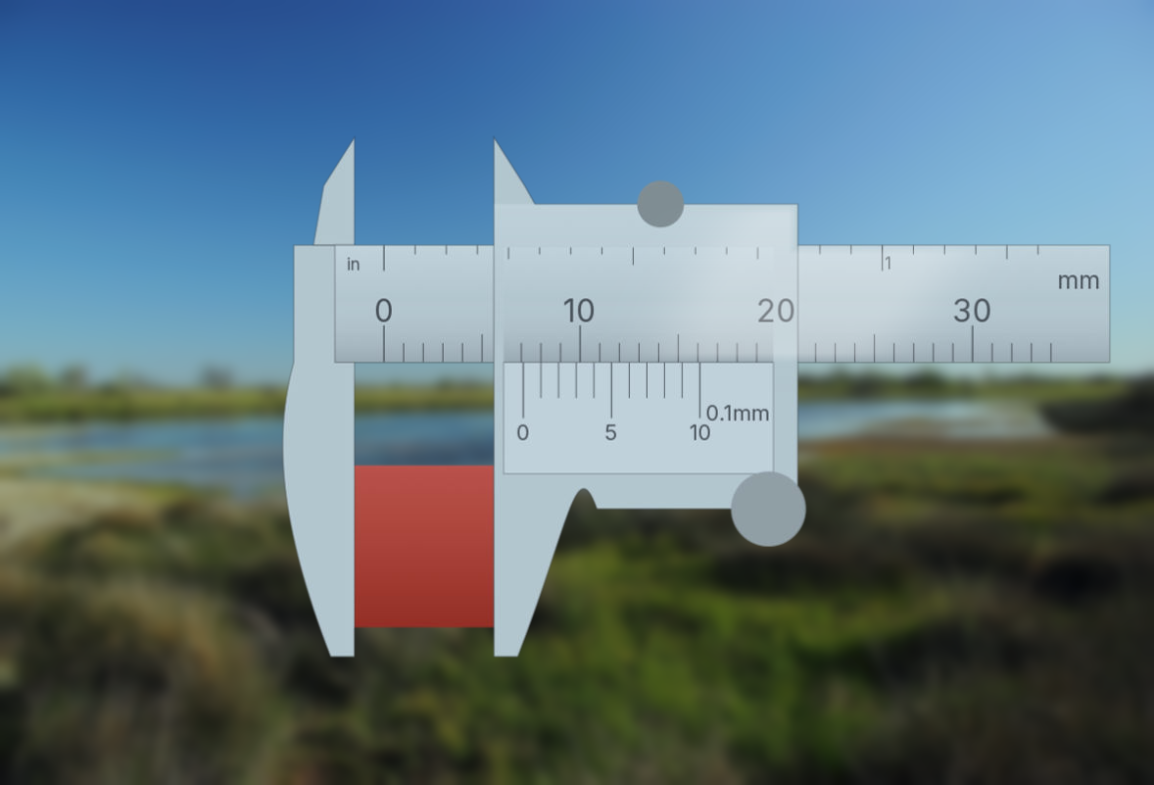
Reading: 7.1; mm
